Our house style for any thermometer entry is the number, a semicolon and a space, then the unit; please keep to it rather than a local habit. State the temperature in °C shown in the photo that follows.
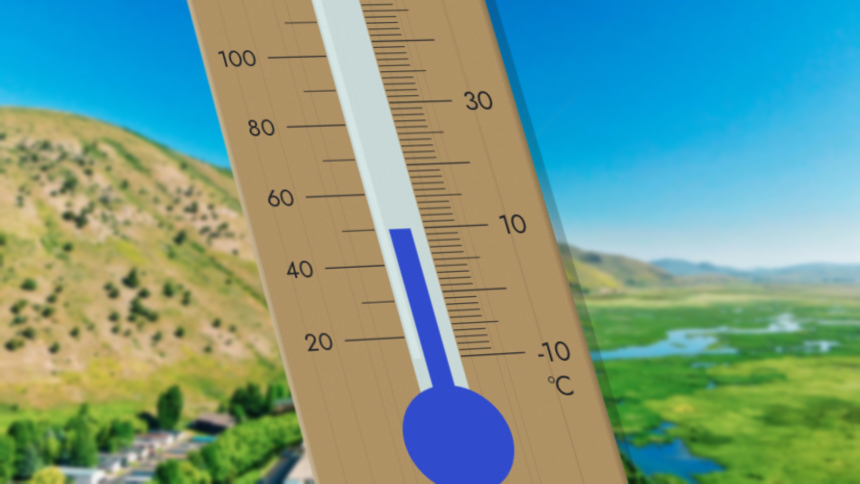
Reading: 10; °C
